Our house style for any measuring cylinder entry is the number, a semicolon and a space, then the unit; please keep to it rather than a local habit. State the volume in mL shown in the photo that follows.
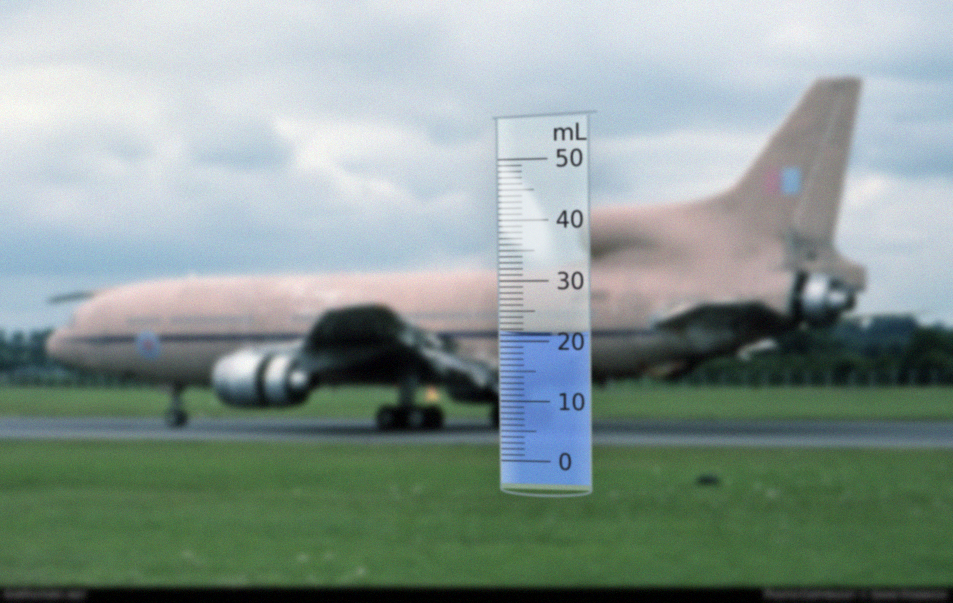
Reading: 21; mL
